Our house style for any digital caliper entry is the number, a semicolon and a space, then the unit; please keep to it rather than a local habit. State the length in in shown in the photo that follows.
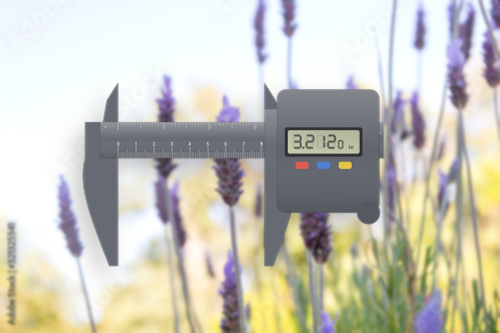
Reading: 3.2120; in
